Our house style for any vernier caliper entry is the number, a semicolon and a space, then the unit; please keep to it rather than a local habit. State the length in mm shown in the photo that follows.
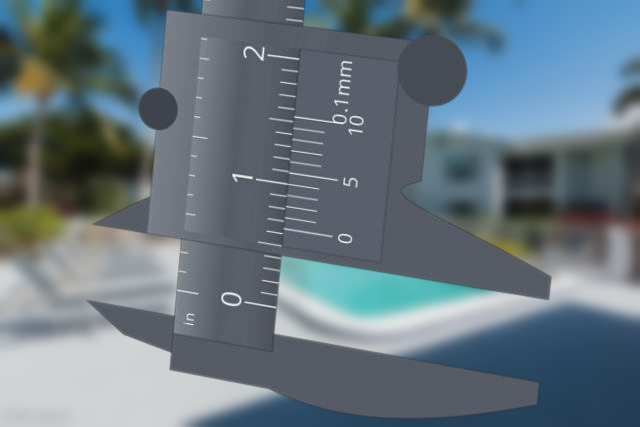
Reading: 6.4; mm
